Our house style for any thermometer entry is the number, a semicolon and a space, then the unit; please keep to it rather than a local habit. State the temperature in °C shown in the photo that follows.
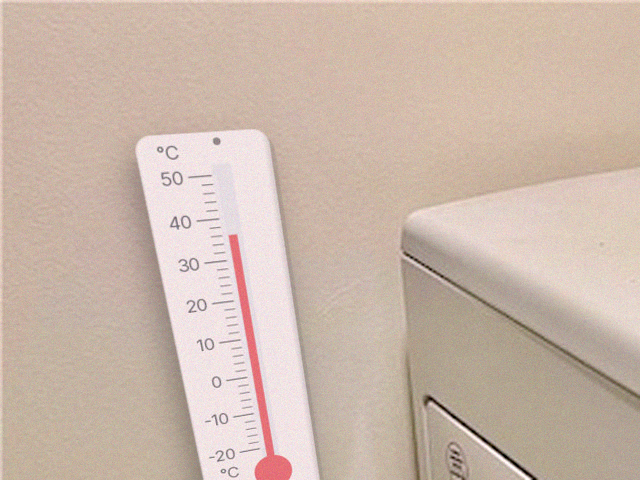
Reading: 36; °C
